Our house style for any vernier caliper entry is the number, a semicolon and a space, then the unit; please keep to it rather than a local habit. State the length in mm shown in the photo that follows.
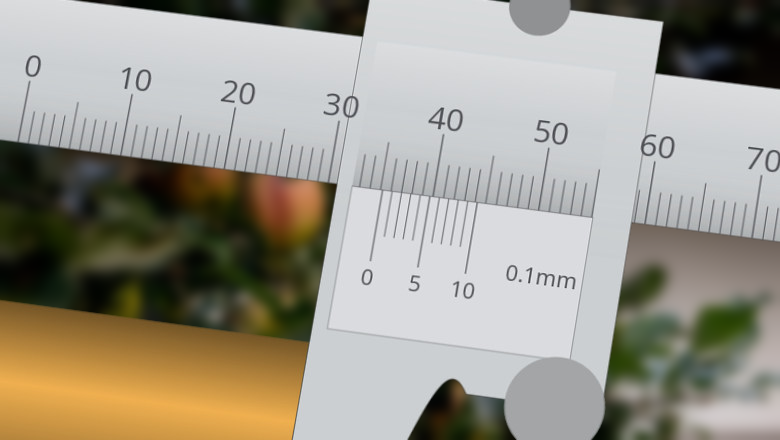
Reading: 35.2; mm
